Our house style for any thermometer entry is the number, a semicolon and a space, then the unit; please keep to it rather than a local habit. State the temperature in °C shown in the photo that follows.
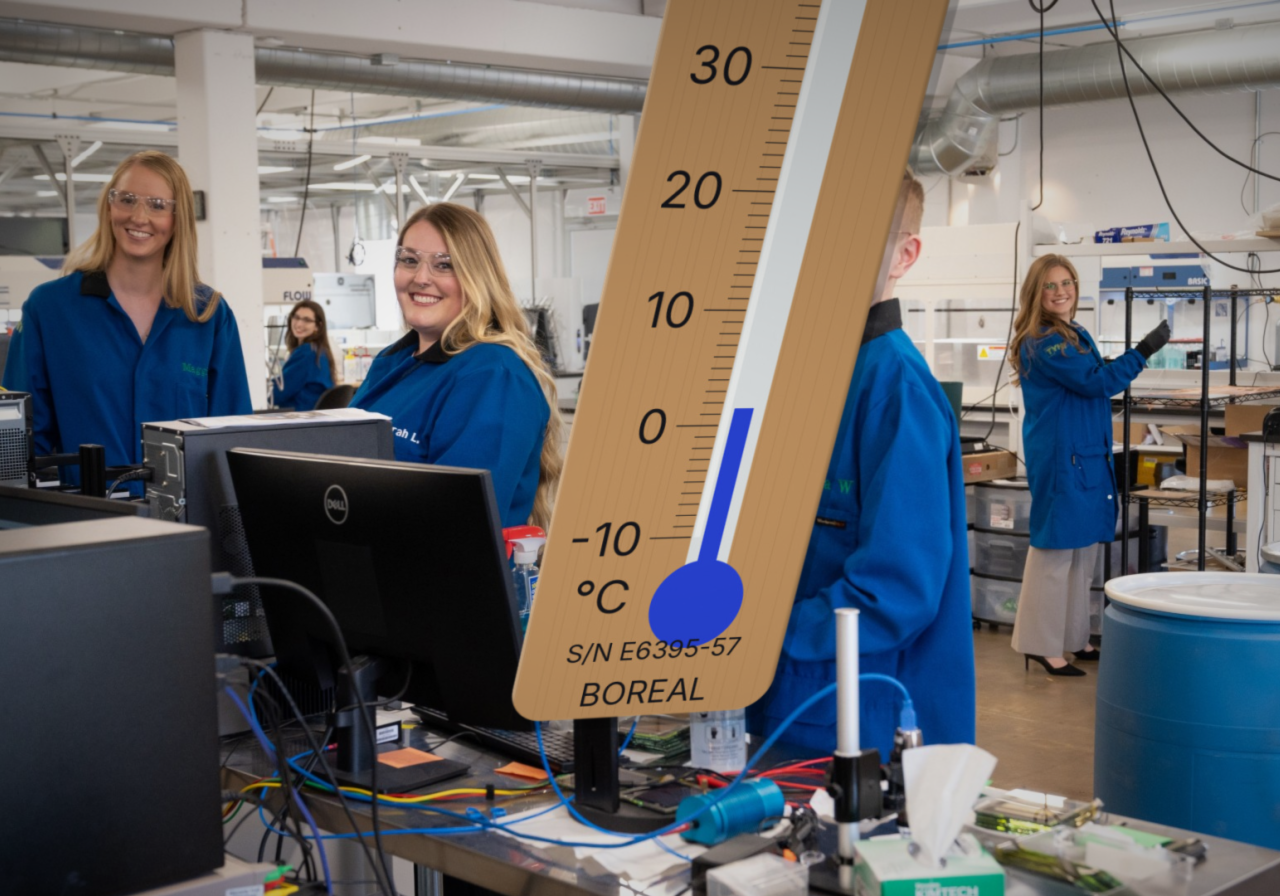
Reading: 1.5; °C
